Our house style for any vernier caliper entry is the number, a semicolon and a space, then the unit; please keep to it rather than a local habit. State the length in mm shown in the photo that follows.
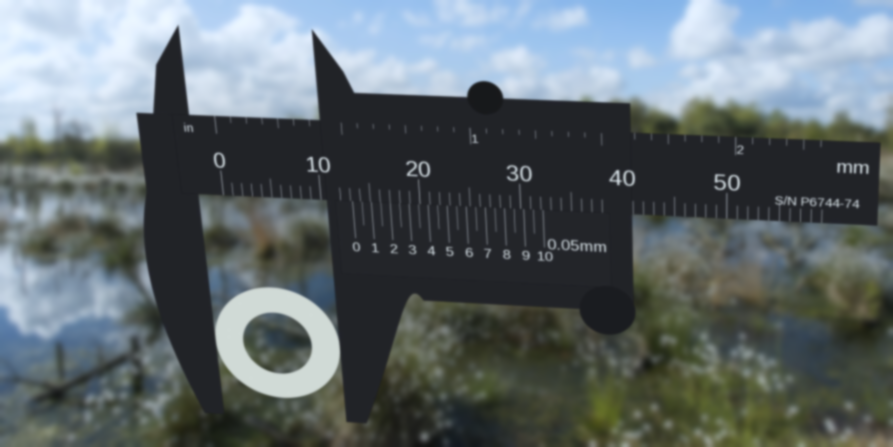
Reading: 13.2; mm
